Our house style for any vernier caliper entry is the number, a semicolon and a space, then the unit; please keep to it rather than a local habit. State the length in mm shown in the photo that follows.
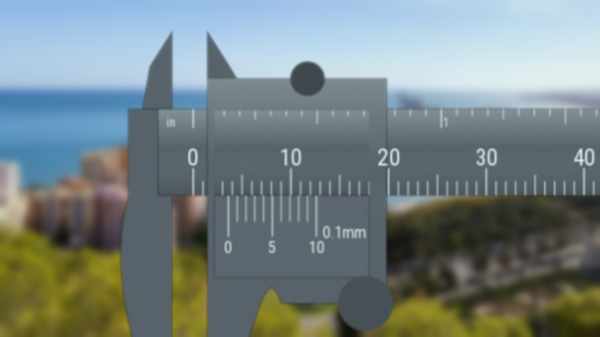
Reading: 3.6; mm
